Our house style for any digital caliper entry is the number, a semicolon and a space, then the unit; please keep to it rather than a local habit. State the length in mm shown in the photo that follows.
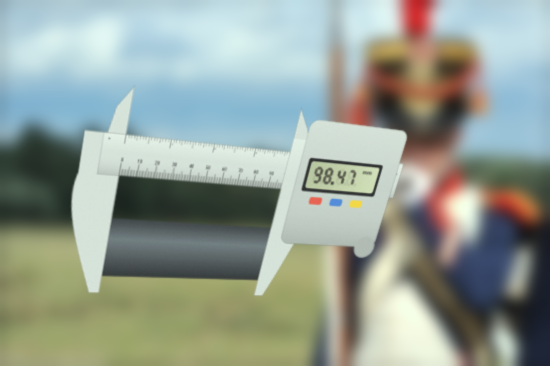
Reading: 98.47; mm
